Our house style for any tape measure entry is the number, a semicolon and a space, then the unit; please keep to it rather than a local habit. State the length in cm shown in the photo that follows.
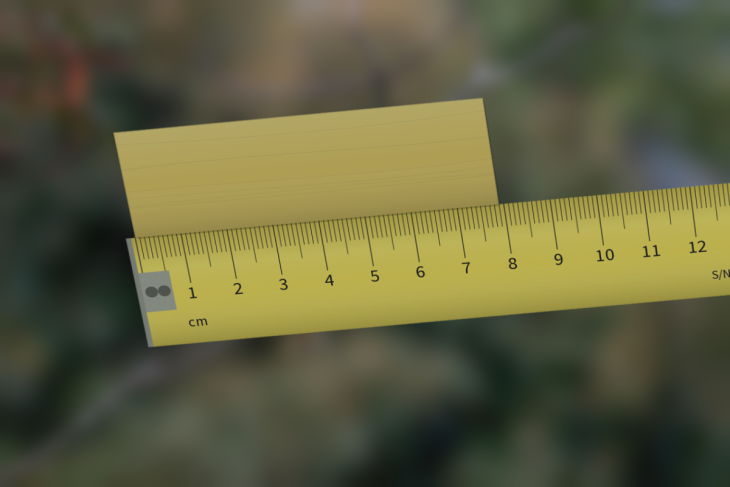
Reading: 7.9; cm
